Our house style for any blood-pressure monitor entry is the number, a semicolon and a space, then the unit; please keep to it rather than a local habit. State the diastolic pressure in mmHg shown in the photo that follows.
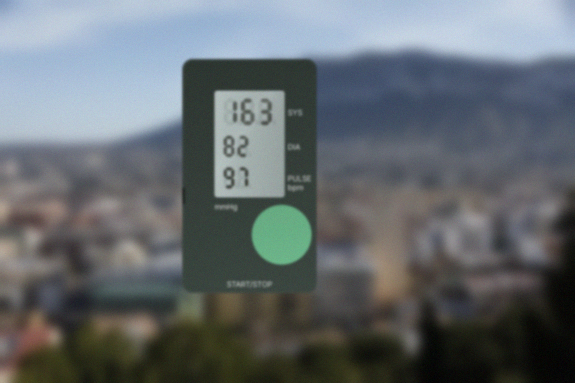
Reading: 82; mmHg
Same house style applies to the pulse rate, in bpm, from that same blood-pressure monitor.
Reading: 97; bpm
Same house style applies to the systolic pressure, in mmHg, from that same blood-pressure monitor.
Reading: 163; mmHg
